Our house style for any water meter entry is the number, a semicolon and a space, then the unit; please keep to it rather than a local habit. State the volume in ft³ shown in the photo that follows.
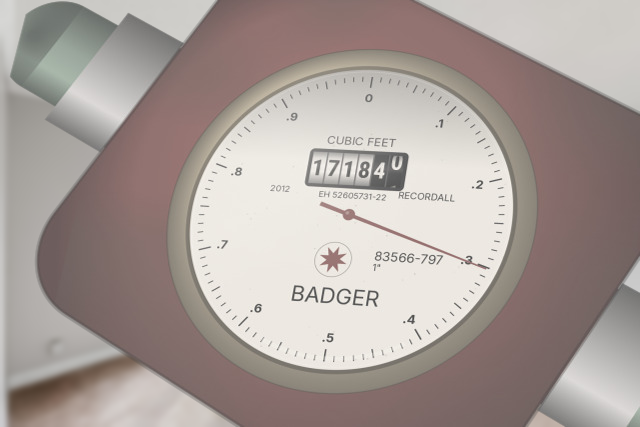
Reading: 171840.30; ft³
